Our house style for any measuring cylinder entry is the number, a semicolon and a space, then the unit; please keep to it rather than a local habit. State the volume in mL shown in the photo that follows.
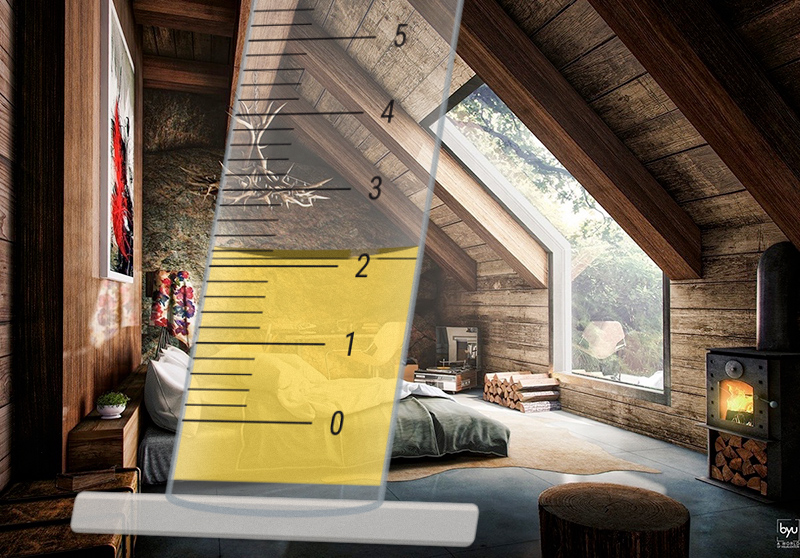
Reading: 2.1; mL
